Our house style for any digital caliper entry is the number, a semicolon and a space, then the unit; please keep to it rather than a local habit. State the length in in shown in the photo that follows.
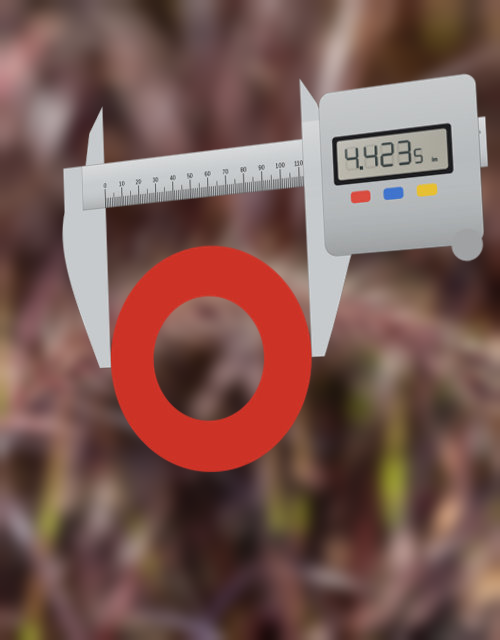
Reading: 4.4235; in
